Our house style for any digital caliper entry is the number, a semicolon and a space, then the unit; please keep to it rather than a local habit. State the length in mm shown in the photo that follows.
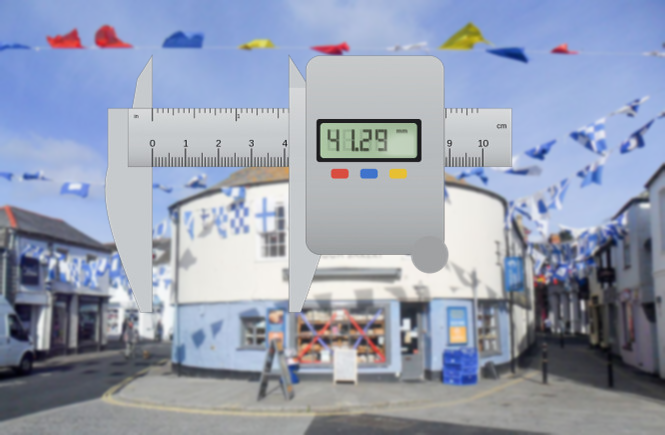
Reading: 41.29; mm
